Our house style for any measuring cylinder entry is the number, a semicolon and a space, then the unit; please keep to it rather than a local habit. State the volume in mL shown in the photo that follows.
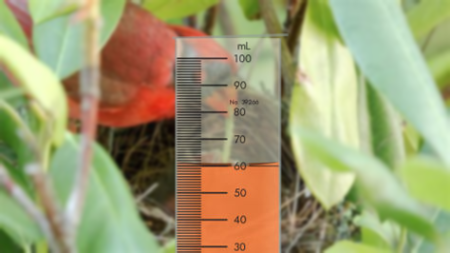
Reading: 60; mL
